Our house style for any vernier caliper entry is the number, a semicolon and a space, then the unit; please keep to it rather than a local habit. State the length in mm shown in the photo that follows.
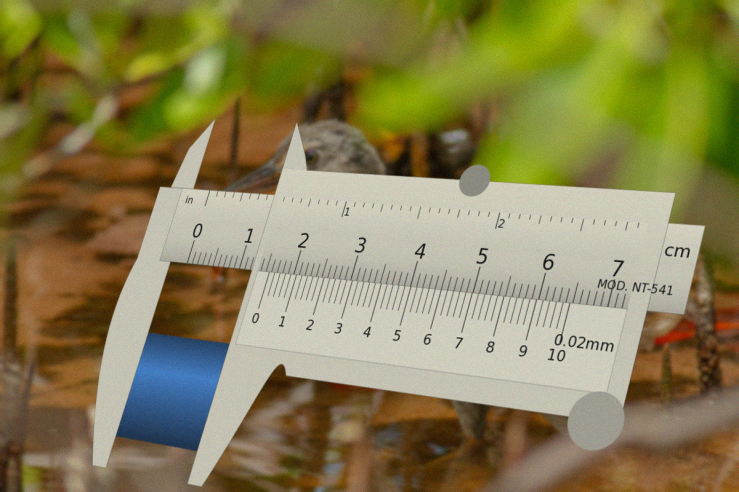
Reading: 15.6; mm
